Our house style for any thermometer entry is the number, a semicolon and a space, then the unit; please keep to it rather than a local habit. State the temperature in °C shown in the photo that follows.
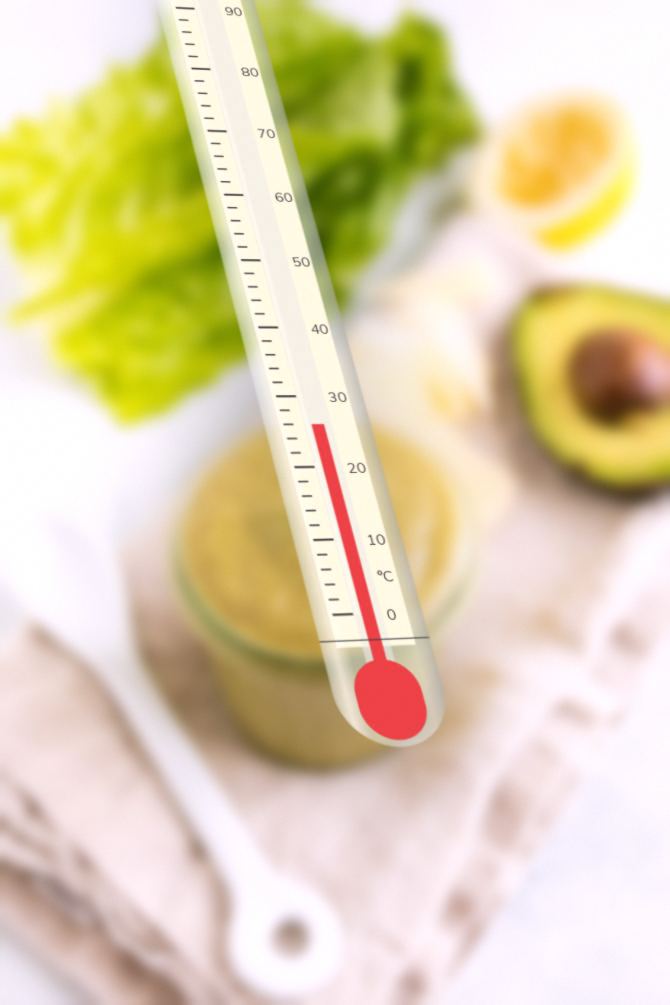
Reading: 26; °C
